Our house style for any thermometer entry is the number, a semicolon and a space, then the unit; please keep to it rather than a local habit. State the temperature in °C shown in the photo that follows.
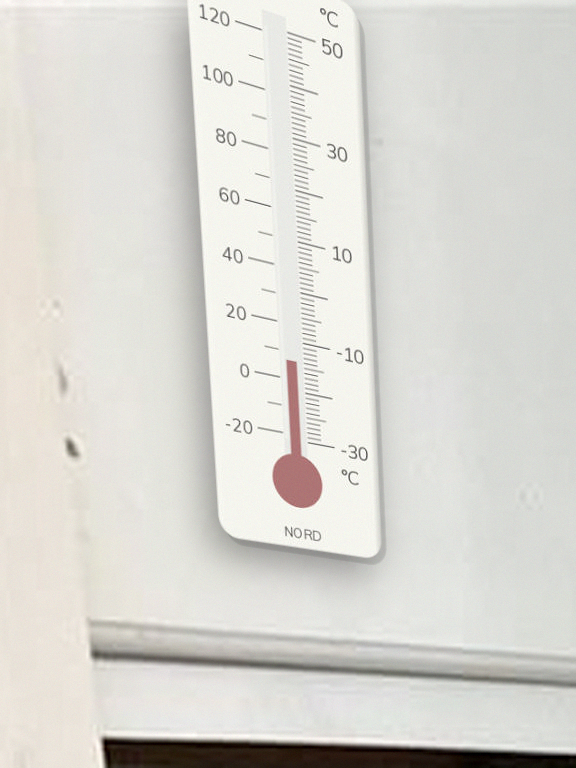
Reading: -14; °C
